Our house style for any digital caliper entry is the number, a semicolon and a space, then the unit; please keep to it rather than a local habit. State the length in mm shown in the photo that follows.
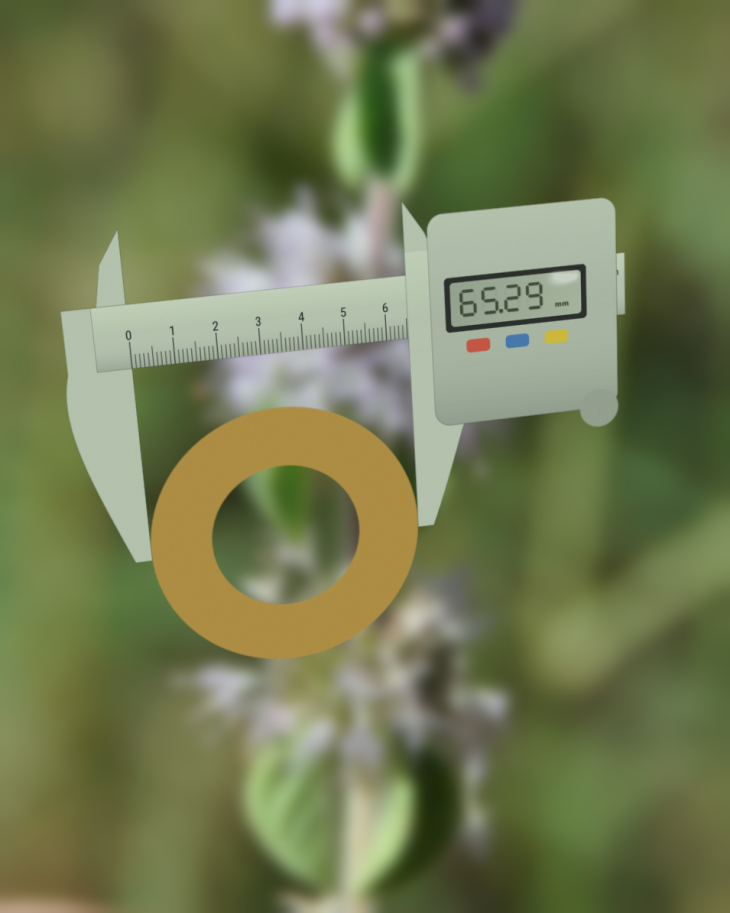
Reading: 65.29; mm
